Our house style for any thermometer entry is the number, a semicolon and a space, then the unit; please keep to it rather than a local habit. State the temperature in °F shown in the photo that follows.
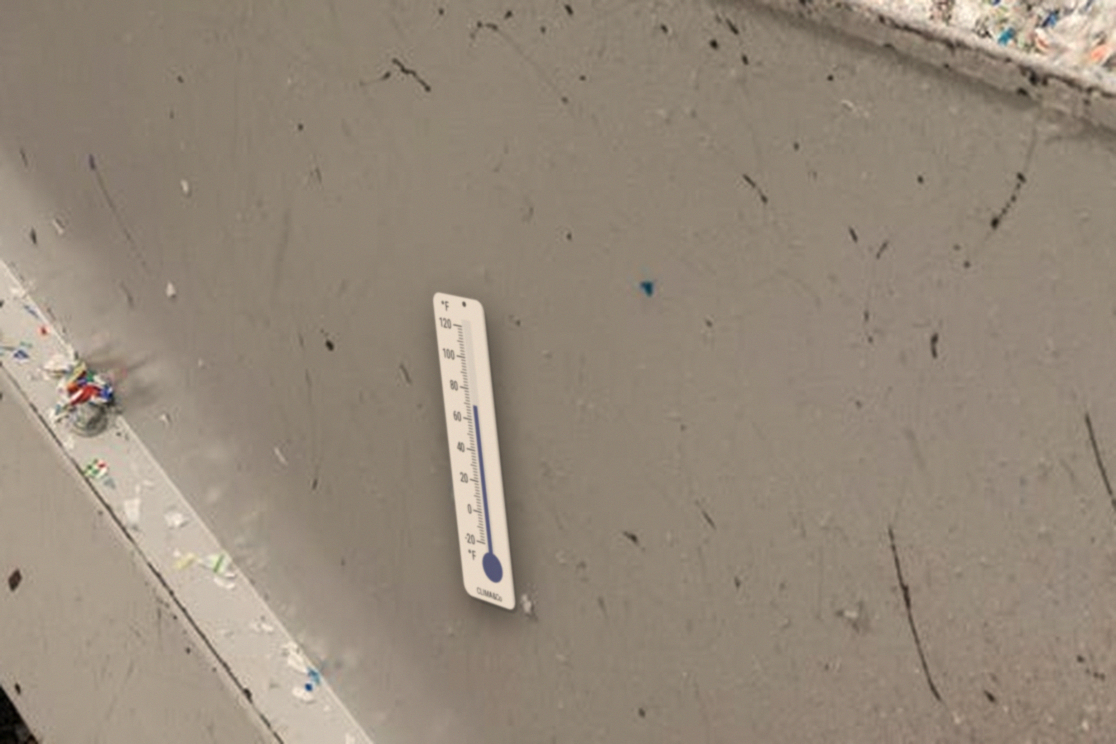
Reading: 70; °F
